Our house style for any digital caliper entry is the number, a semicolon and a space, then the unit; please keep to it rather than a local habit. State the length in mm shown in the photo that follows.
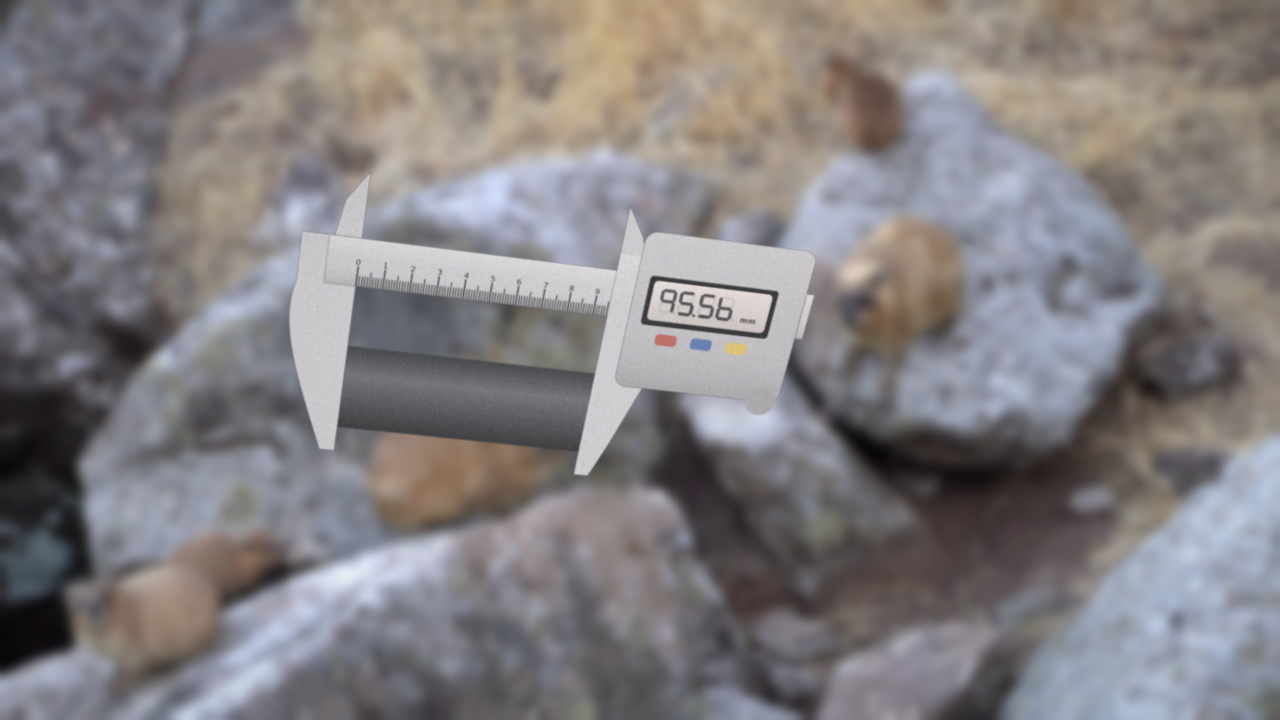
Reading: 95.56; mm
